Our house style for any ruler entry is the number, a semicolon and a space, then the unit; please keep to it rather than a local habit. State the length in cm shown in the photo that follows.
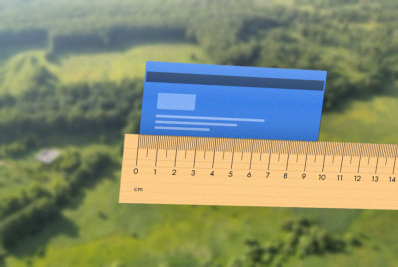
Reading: 9.5; cm
